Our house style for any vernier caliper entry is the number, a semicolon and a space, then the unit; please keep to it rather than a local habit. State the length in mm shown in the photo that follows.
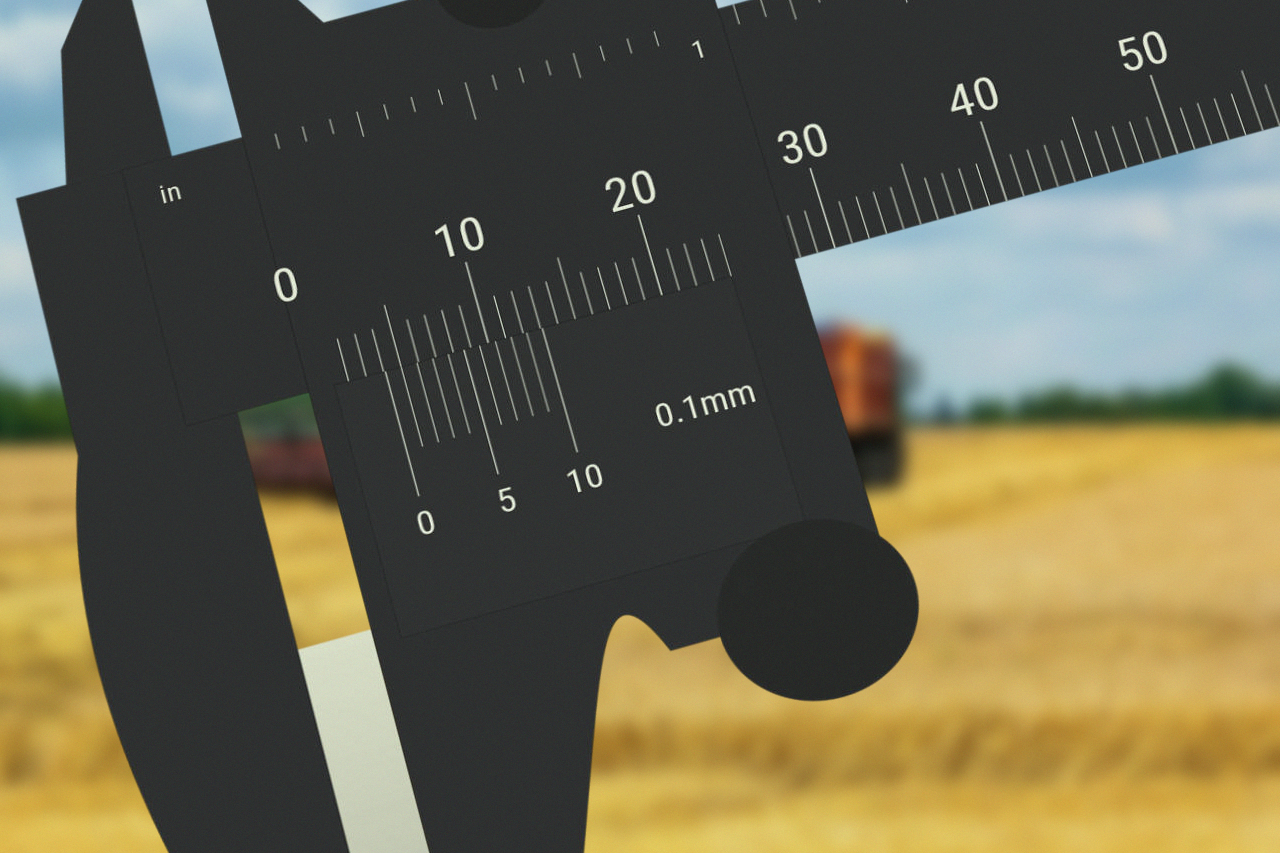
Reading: 4.1; mm
